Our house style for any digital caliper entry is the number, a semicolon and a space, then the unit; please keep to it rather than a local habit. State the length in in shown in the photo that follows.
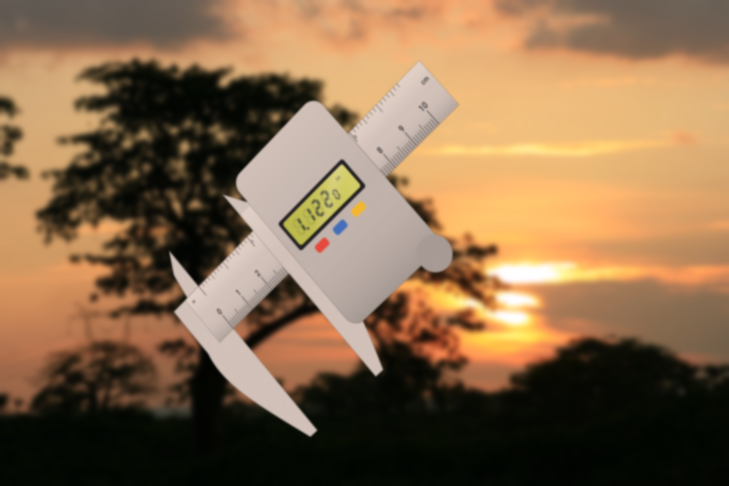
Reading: 1.1220; in
